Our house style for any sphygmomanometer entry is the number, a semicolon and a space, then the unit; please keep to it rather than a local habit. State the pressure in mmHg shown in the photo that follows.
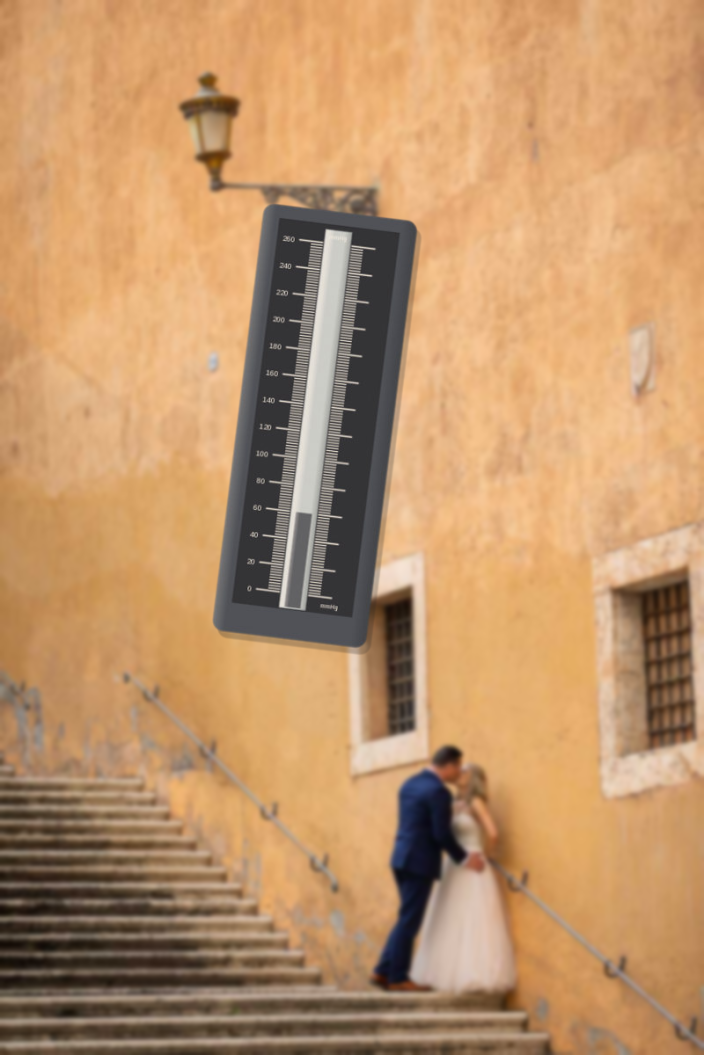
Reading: 60; mmHg
